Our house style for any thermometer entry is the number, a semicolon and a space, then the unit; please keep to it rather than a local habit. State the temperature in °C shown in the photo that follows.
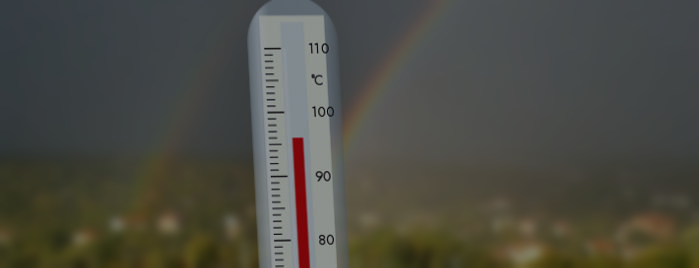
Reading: 96; °C
